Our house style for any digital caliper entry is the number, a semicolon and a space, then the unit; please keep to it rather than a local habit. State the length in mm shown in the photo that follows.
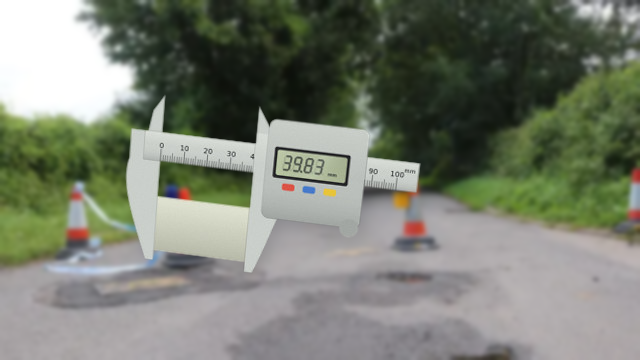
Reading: 39.83; mm
